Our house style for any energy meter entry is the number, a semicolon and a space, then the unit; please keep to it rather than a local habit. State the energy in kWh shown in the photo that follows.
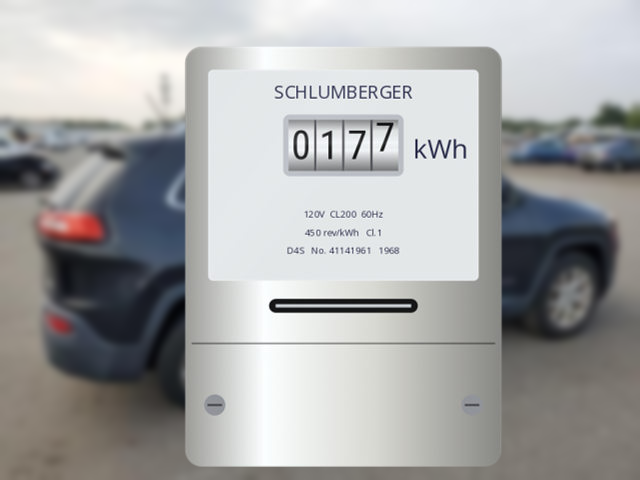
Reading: 177; kWh
